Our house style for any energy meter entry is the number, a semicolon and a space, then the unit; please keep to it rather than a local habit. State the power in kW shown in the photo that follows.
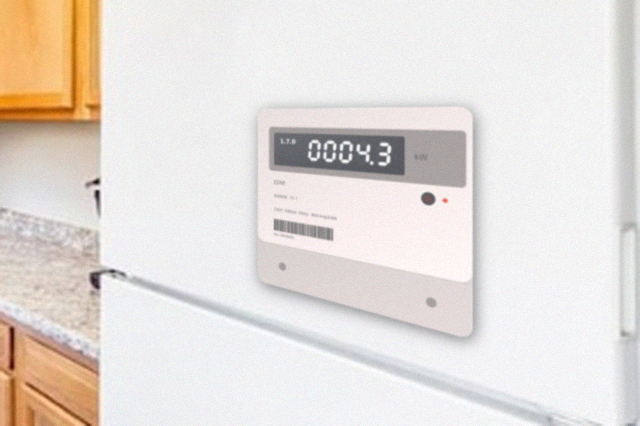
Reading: 4.3; kW
